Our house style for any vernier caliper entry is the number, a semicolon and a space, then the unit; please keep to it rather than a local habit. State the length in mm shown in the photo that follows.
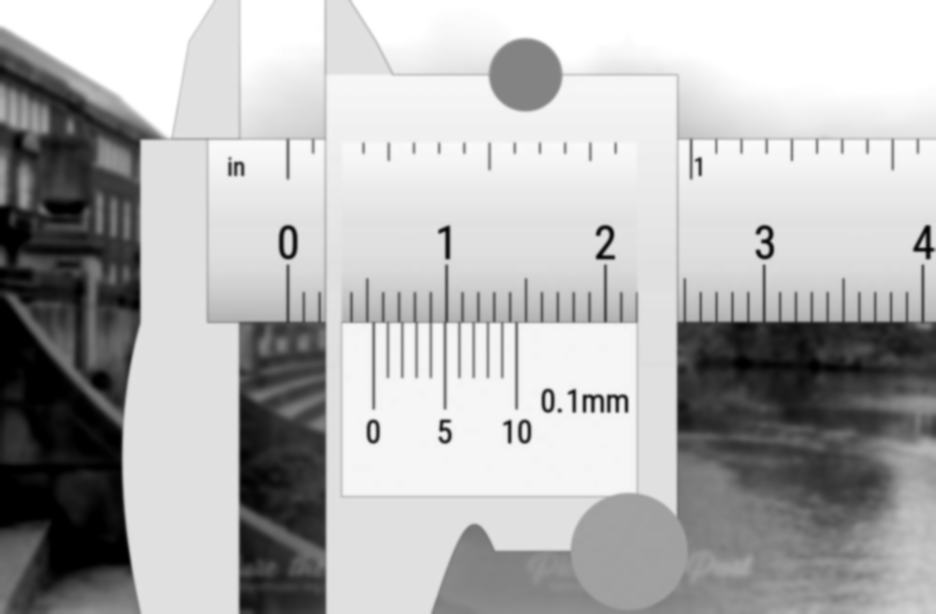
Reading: 5.4; mm
